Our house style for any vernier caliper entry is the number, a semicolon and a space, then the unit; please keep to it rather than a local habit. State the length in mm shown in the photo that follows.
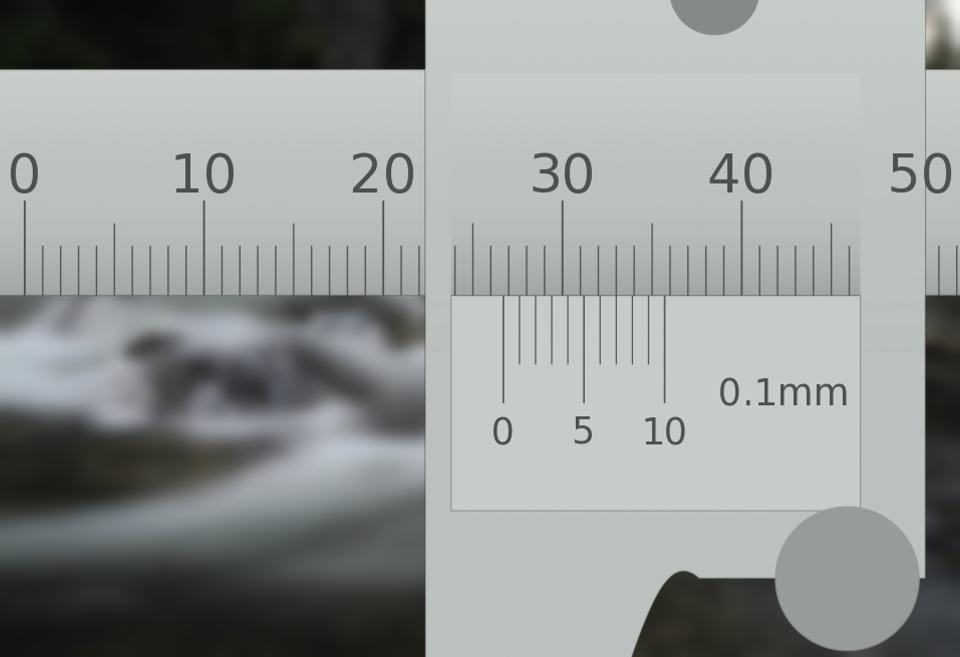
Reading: 26.7; mm
